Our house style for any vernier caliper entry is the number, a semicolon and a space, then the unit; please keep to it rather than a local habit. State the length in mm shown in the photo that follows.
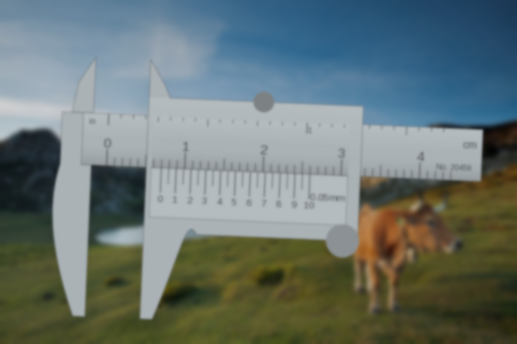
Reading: 7.0; mm
